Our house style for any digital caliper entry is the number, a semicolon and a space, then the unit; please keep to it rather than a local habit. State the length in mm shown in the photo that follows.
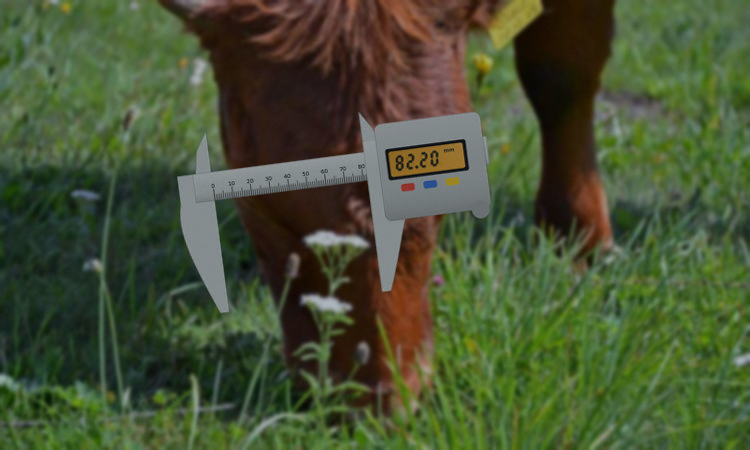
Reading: 82.20; mm
